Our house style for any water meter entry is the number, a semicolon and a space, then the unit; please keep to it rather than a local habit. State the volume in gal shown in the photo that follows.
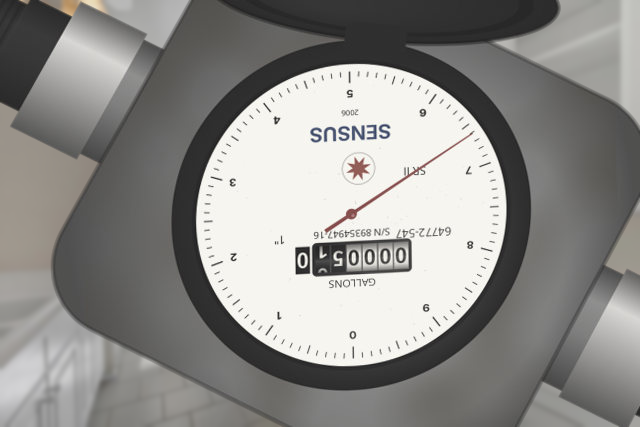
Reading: 506.6; gal
